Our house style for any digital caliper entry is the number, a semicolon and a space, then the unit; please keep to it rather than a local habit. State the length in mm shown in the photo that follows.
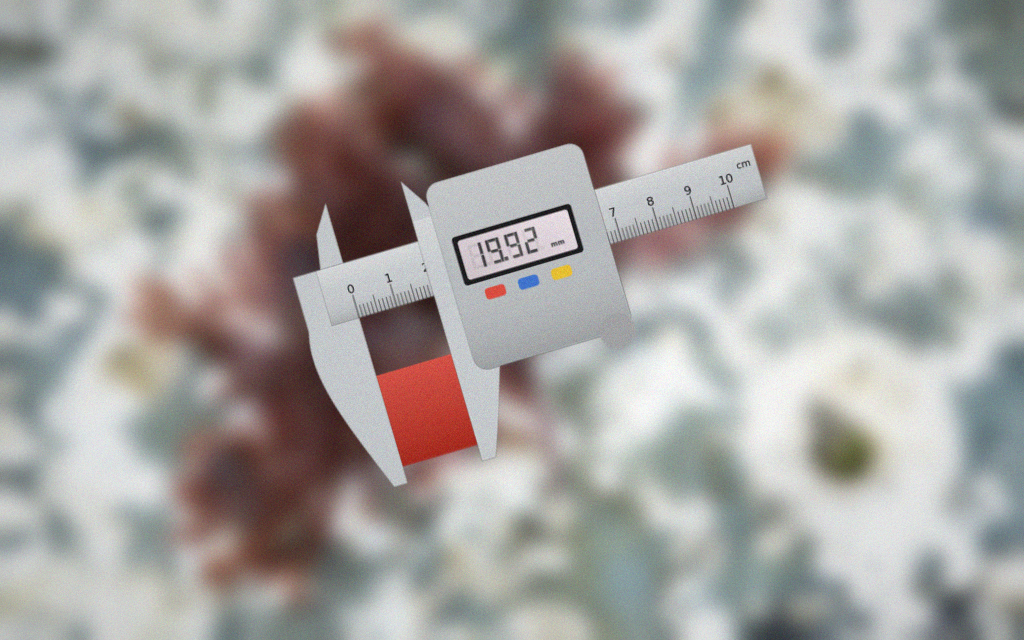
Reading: 19.92; mm
